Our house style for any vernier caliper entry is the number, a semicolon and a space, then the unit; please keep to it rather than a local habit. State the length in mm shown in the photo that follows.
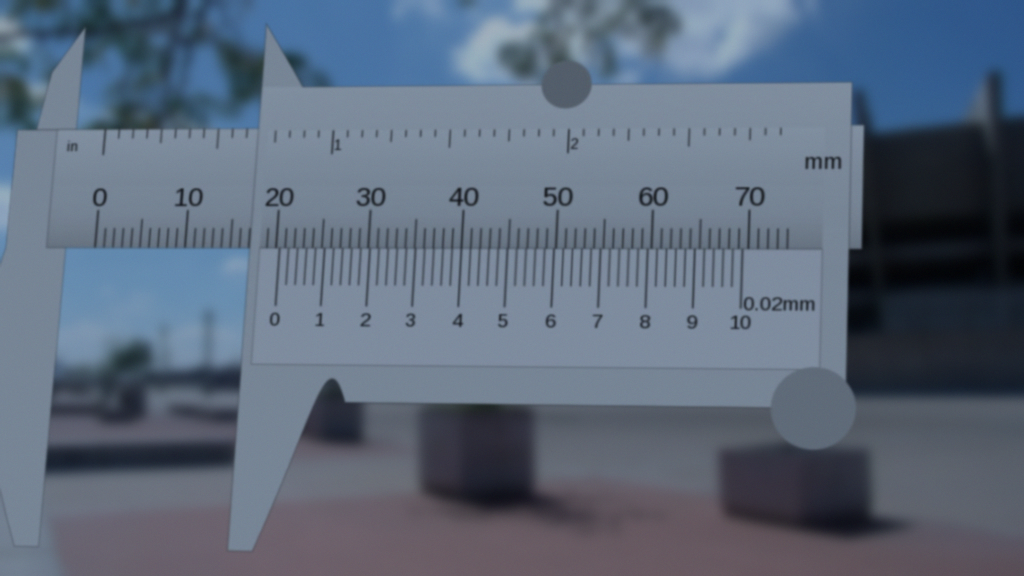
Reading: 20.4; mm
